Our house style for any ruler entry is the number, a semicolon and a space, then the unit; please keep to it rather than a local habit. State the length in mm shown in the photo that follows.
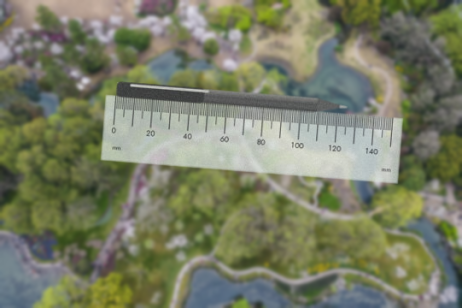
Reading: 125; mm
